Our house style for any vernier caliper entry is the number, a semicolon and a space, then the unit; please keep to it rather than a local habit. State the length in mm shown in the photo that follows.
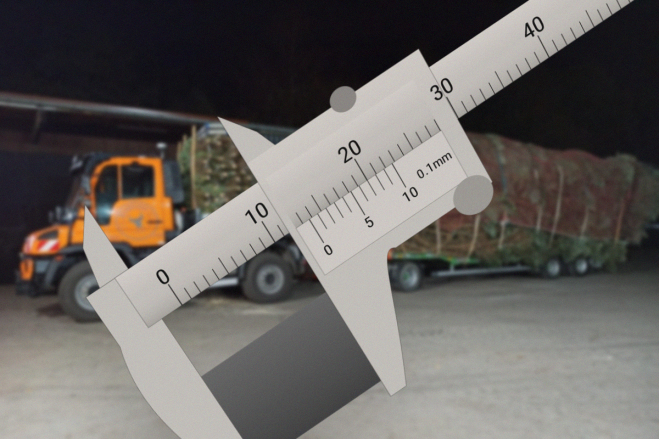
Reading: 13.7; mm
